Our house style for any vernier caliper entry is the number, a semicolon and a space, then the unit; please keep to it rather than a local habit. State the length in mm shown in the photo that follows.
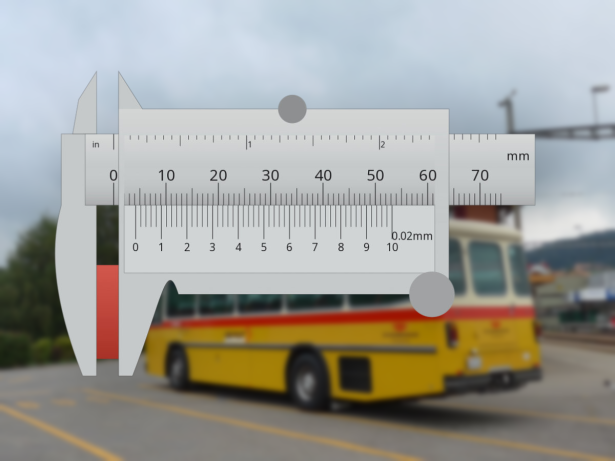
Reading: 4.2; mm
